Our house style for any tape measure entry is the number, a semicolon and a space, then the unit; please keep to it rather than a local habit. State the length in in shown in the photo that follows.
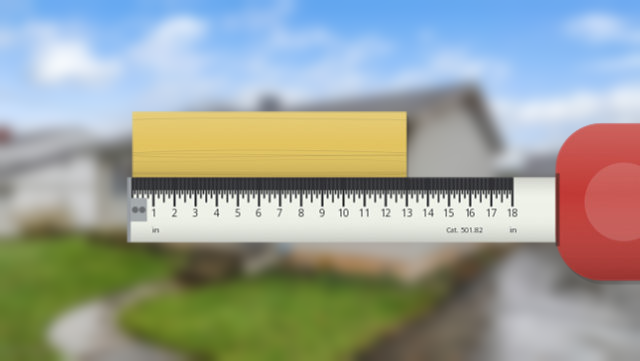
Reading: 13; in
